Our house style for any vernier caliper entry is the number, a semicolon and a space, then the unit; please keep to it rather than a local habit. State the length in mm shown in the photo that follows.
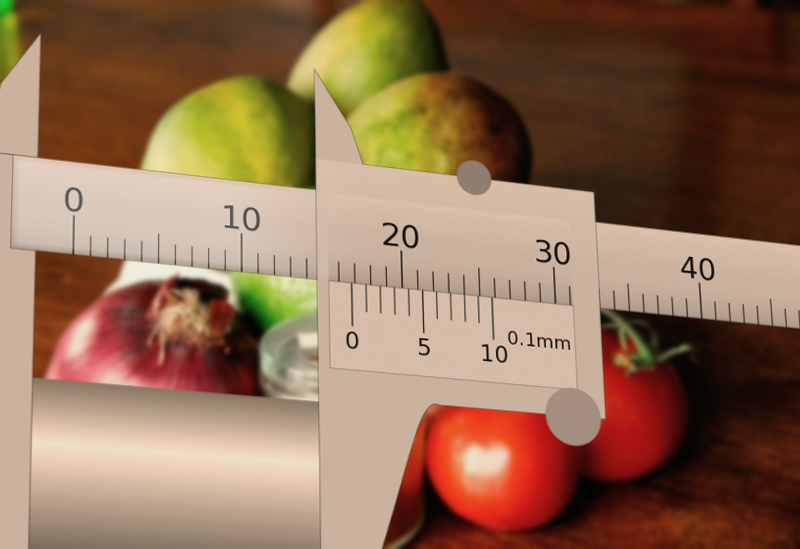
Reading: 16.8; mm
